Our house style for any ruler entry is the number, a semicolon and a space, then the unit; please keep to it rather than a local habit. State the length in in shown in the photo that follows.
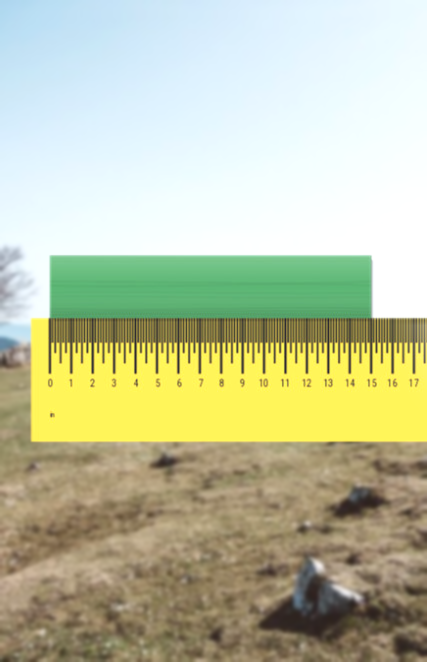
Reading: 15; in
